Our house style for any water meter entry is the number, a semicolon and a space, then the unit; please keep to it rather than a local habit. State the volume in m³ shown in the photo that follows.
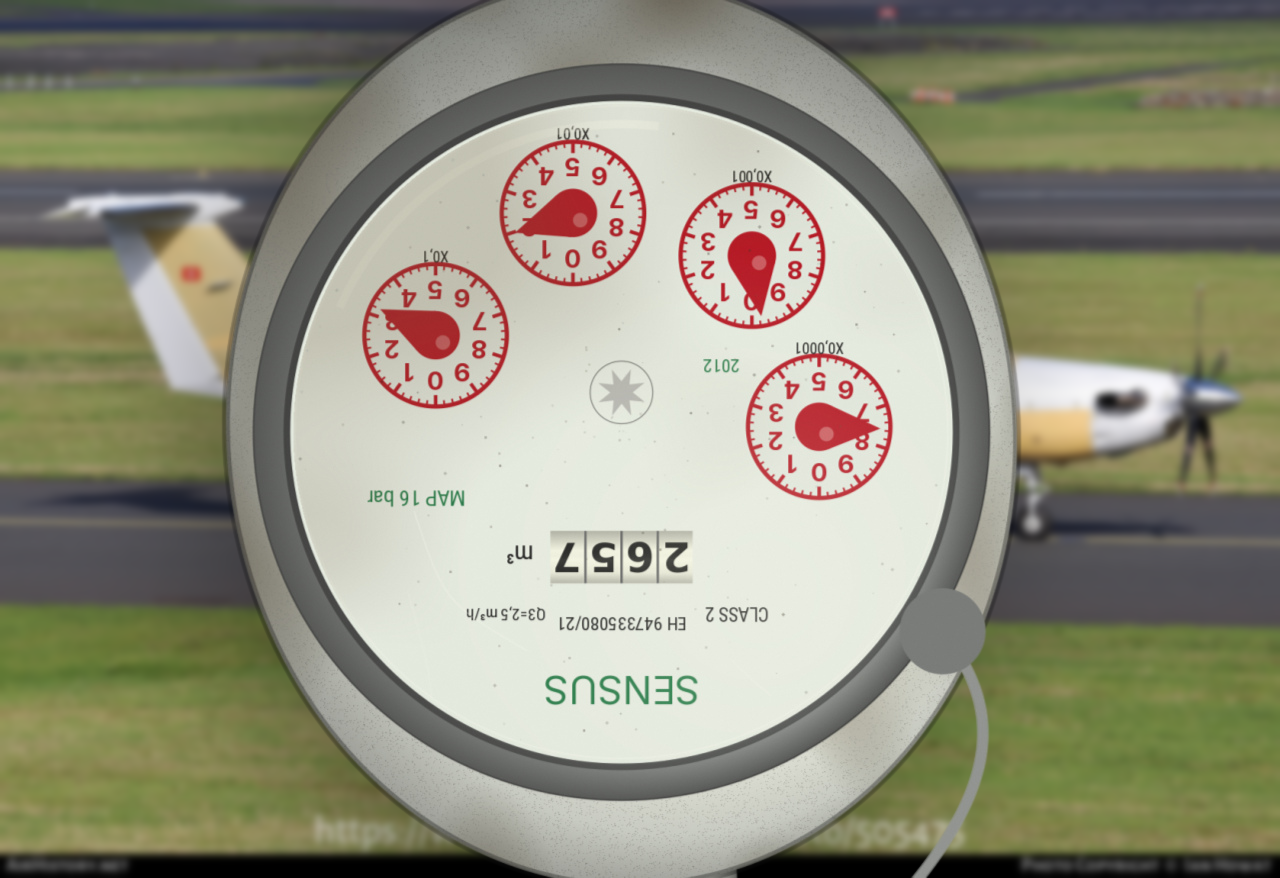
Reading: 2657.3197; m³
